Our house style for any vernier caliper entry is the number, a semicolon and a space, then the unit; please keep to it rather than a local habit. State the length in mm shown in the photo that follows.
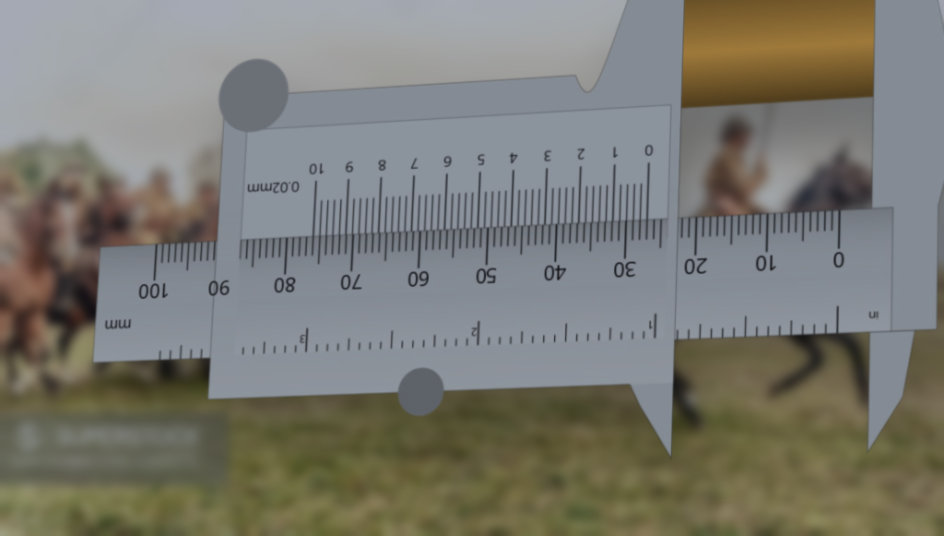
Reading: 27.0; mm
